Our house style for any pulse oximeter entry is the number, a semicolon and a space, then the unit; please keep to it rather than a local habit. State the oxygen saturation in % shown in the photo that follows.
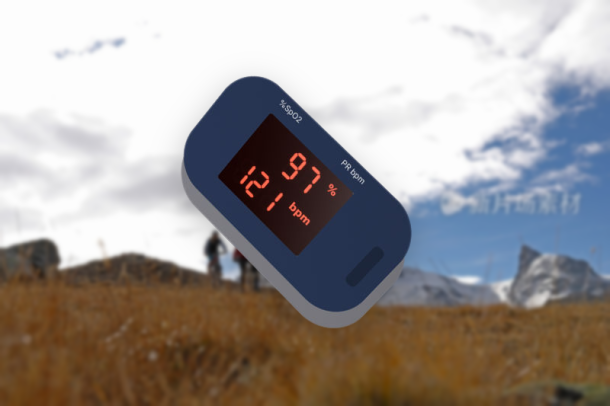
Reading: 97; %
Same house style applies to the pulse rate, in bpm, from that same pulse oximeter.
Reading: 121; bpm
